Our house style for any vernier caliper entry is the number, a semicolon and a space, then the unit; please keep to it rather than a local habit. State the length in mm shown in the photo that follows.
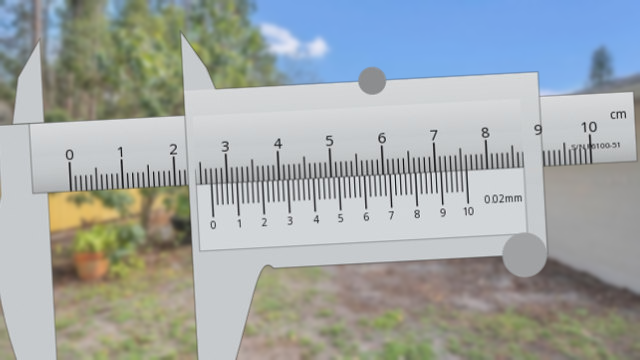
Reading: 27.0; mm
